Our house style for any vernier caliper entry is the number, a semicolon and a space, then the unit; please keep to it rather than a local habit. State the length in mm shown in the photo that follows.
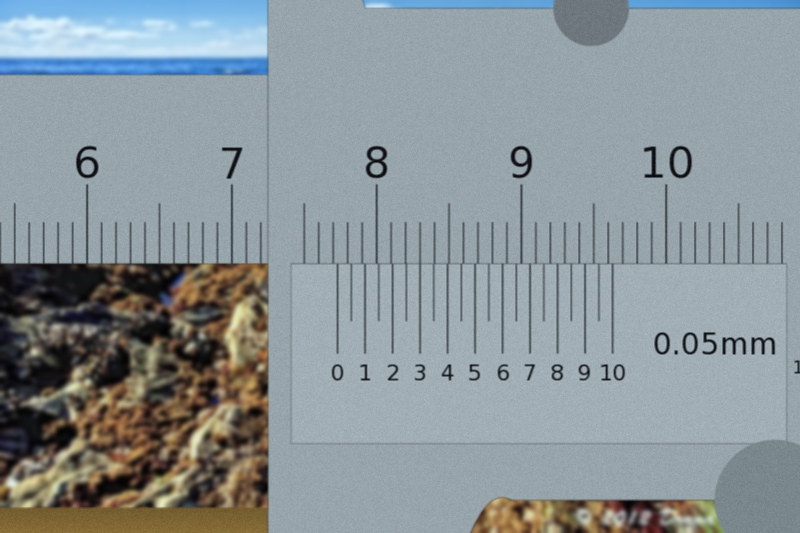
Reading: 77.3; mm
